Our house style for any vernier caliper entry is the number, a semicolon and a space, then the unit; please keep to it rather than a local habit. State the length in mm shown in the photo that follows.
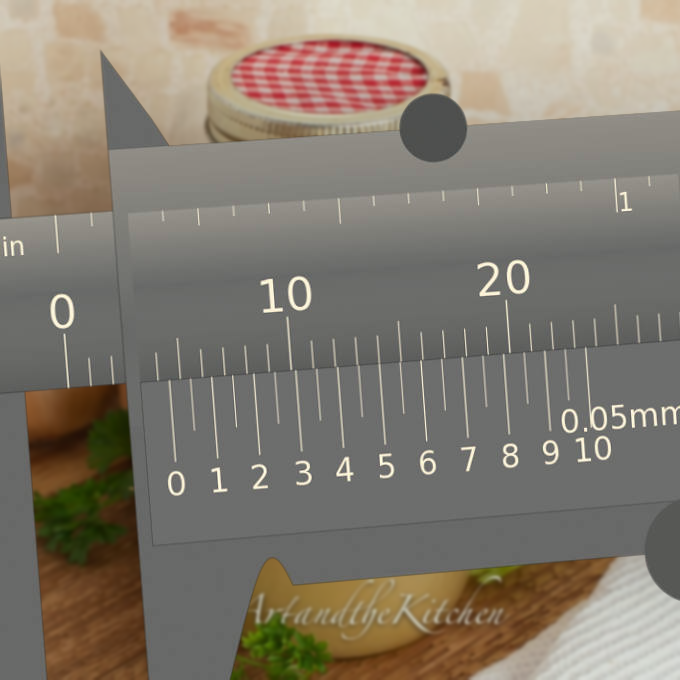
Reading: 4.5; mm
